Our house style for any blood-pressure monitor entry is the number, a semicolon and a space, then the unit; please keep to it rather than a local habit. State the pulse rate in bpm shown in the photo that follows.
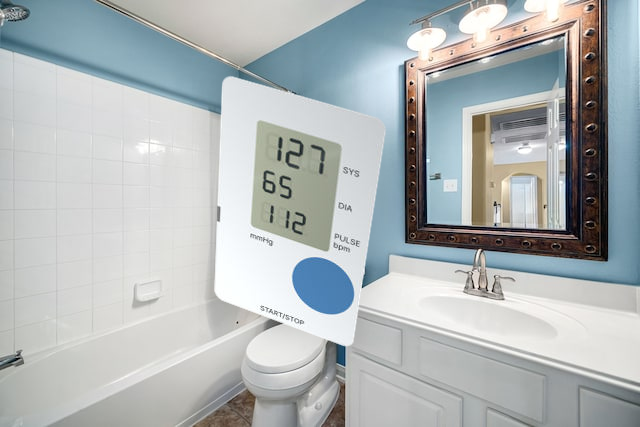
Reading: 112; bpm
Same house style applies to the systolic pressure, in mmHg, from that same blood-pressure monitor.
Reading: 127; mmHg
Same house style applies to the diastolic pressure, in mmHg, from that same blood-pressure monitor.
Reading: 65; mmHg
